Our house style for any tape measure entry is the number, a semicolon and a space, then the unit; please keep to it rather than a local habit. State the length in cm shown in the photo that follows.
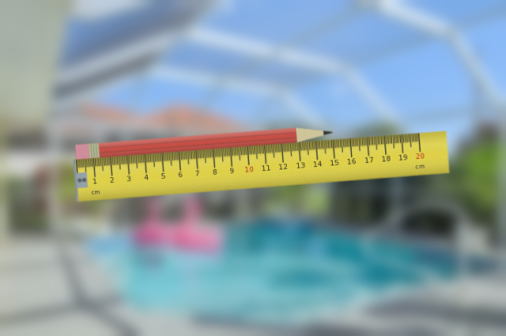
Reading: 15; cm
